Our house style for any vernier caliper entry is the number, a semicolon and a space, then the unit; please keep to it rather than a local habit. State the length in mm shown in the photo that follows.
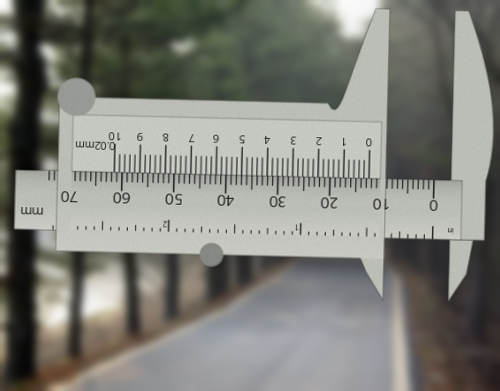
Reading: 12.5; mm
